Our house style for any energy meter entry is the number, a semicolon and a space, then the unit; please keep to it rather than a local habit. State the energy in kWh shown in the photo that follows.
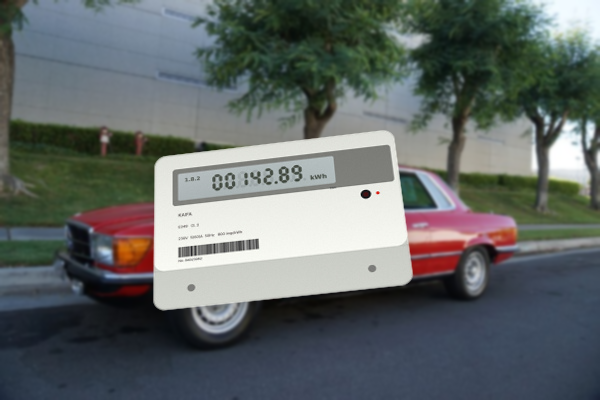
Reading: 142.89; kWh
